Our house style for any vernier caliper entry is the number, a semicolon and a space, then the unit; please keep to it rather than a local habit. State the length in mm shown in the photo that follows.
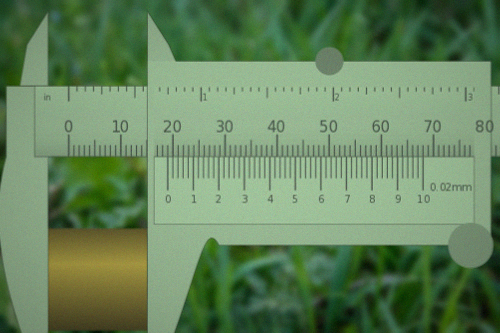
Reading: 19.0; mm
